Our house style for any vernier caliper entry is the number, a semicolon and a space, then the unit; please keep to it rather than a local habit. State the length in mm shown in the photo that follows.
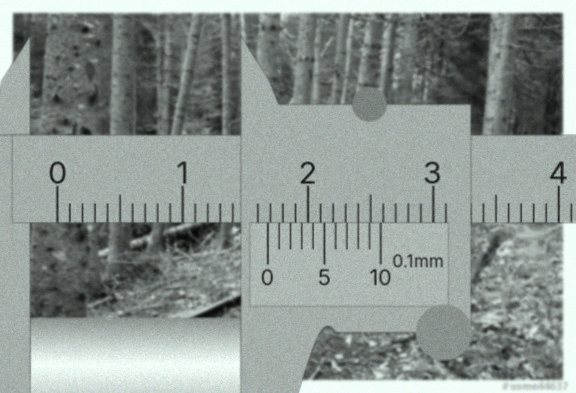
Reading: 16.8; mm
